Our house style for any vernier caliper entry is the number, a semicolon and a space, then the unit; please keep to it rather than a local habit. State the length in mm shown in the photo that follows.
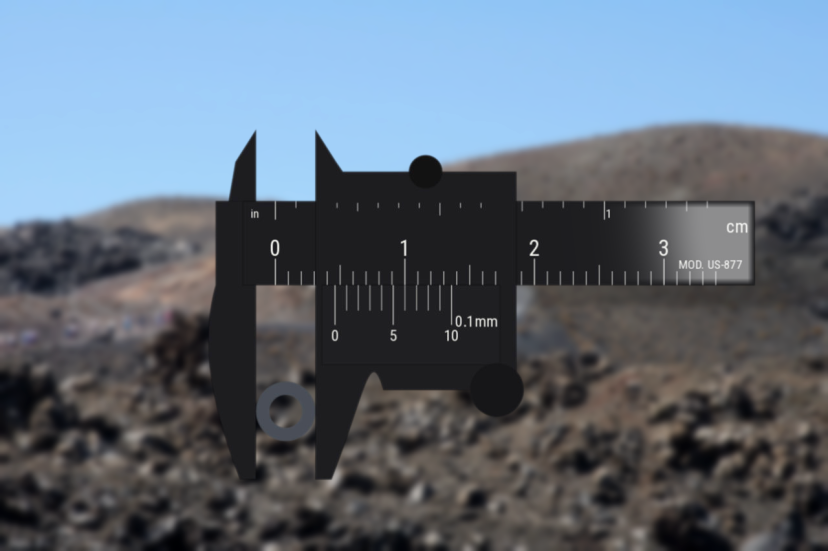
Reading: 4.6; mm
